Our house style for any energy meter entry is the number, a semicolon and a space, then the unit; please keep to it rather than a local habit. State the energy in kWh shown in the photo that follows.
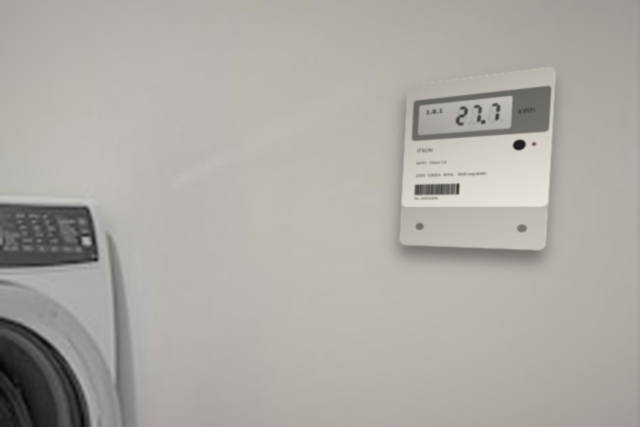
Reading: 27.7; kWh
